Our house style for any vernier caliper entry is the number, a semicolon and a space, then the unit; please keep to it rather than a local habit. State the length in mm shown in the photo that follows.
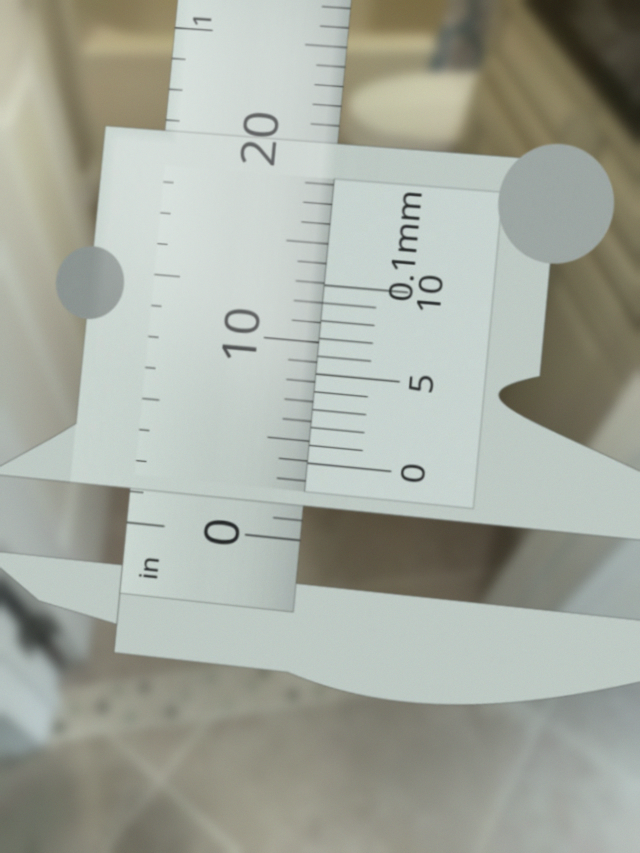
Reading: 3.9; mm
